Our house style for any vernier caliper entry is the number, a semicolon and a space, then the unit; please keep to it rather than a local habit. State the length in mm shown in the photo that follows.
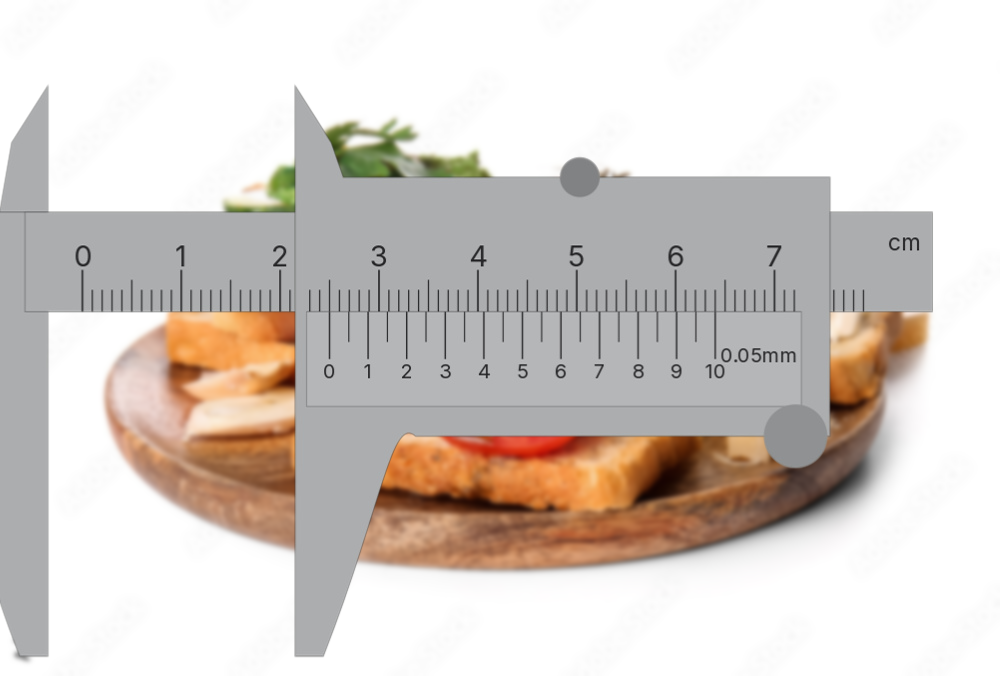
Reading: 25.0; mm
